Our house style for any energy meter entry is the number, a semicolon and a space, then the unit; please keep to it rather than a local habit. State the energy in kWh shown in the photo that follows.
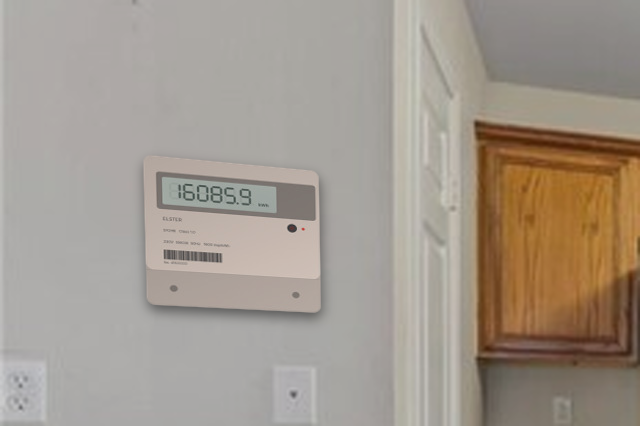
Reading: 16085.9; kWh
